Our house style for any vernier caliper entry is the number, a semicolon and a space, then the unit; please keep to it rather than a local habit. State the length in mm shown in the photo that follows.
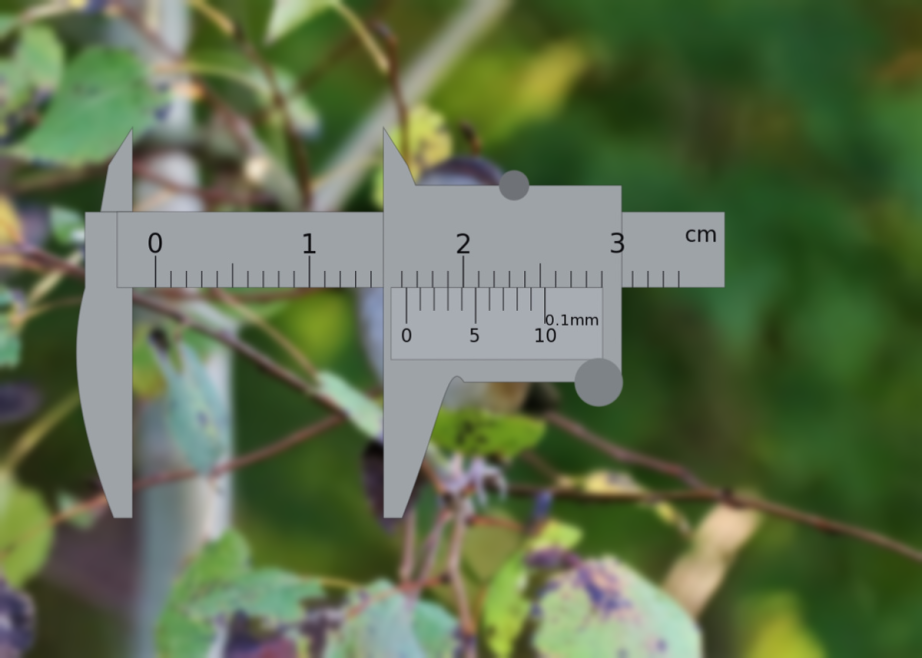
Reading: 16.3; mm
